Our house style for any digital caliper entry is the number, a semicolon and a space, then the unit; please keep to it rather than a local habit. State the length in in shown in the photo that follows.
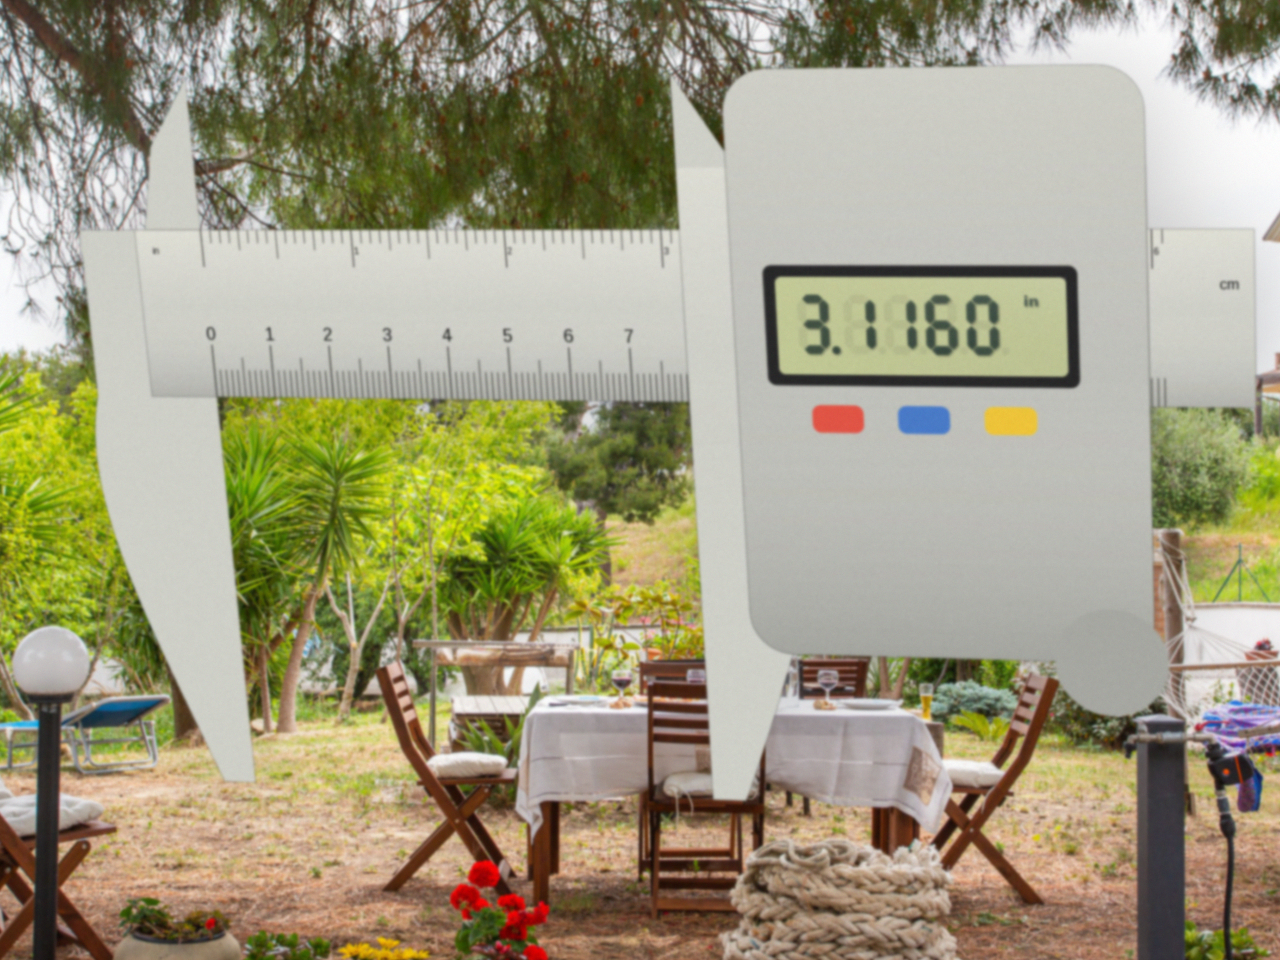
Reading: 3.1160; in
